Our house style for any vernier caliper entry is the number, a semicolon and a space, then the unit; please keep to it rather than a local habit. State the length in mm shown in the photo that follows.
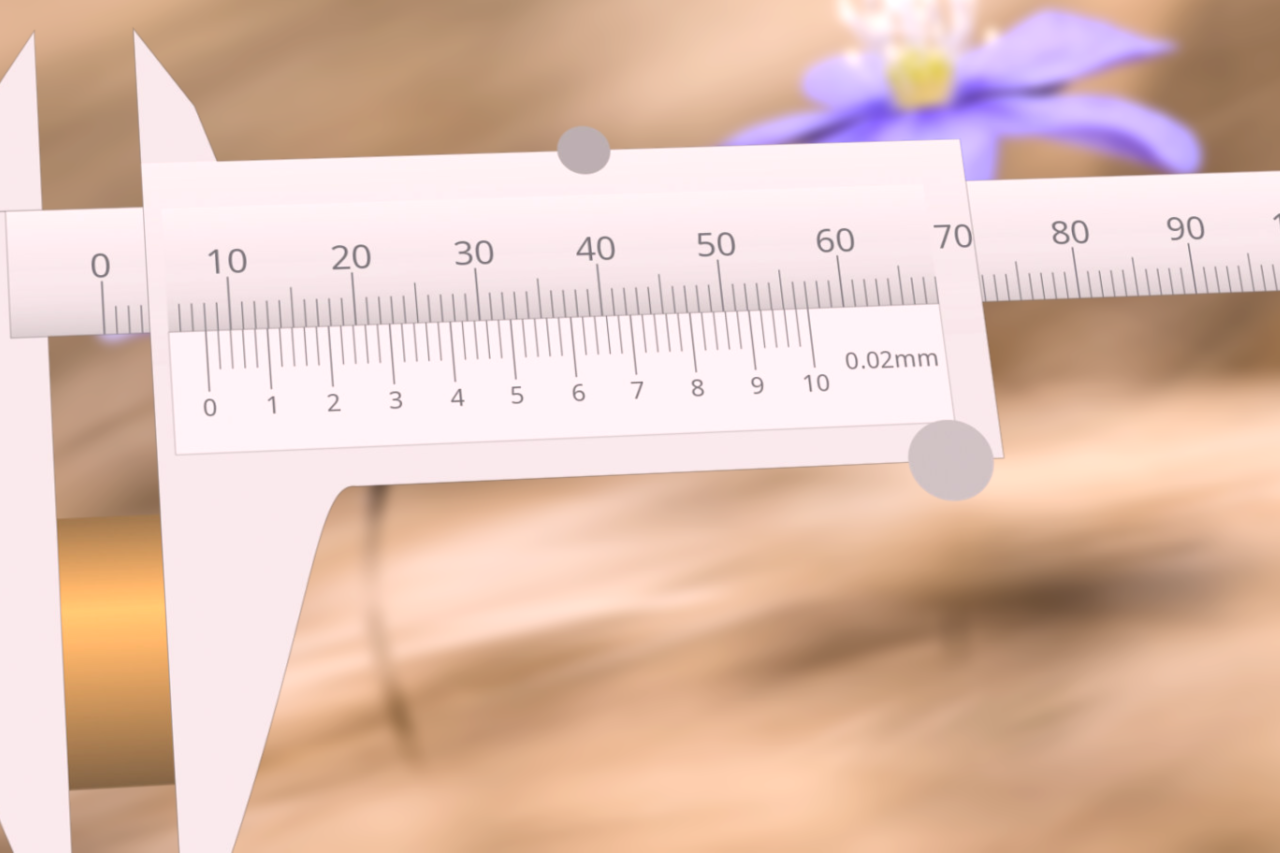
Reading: 8.0; mm
